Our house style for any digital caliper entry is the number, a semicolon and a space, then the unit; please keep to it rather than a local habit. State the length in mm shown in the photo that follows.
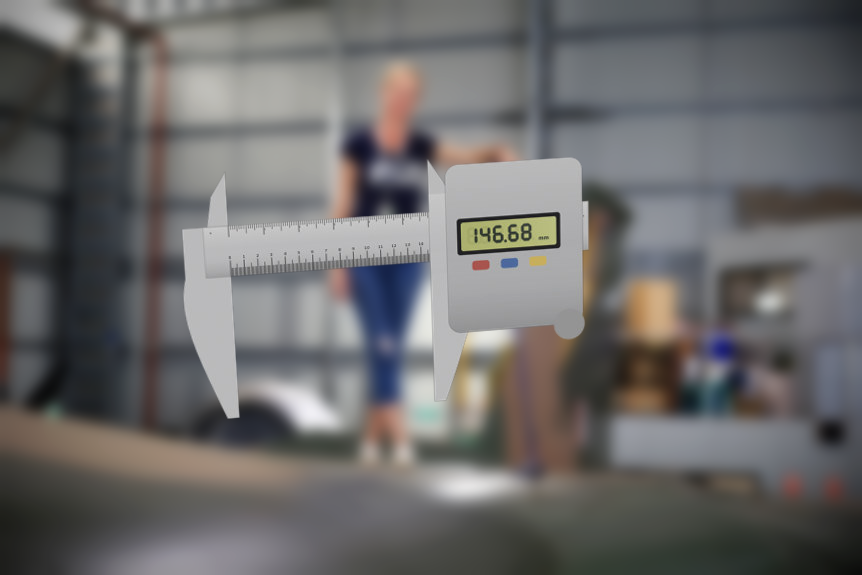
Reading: 146.68; mm
